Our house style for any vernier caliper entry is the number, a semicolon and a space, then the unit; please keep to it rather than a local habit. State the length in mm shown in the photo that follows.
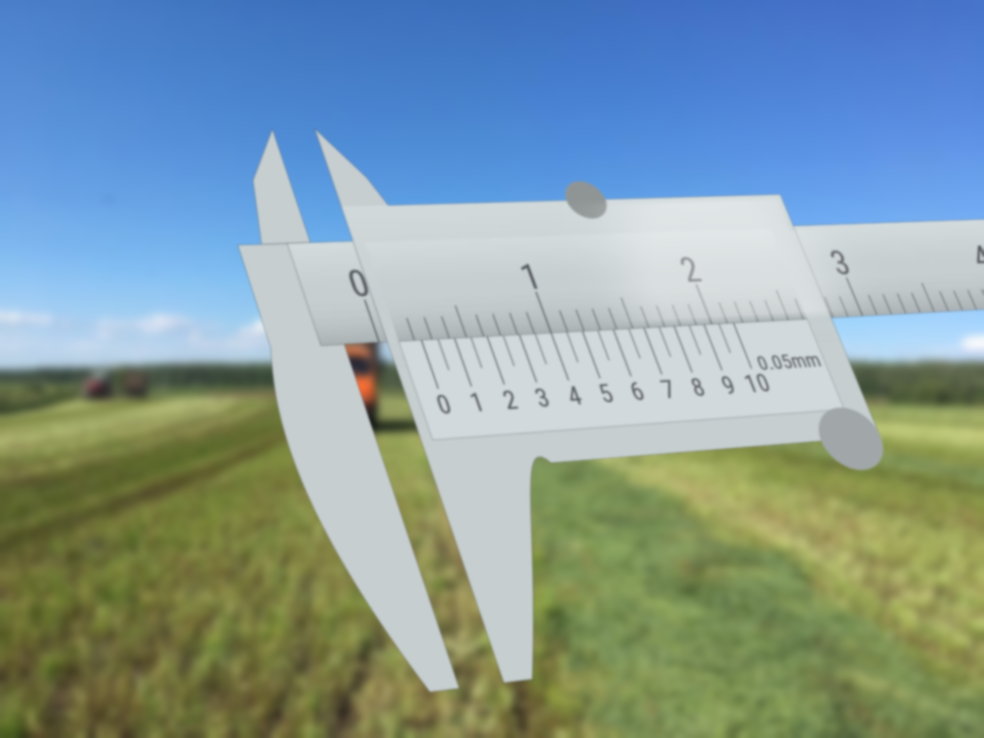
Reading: 2.4; mm
